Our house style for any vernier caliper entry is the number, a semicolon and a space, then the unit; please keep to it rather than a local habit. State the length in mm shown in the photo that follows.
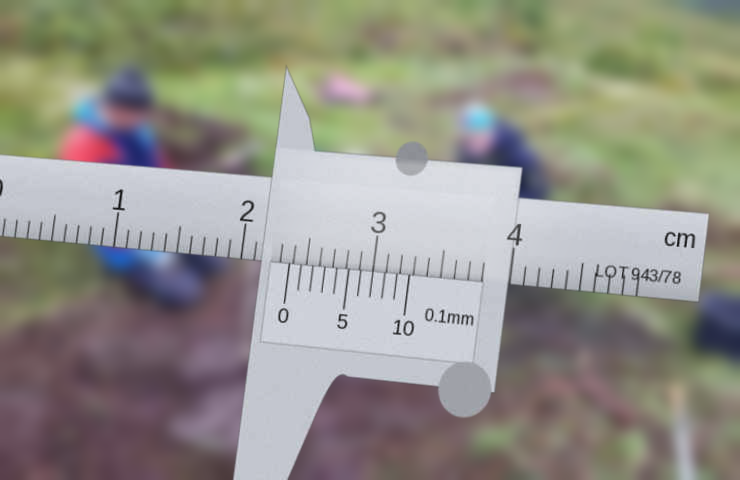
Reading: 23.7; mm
